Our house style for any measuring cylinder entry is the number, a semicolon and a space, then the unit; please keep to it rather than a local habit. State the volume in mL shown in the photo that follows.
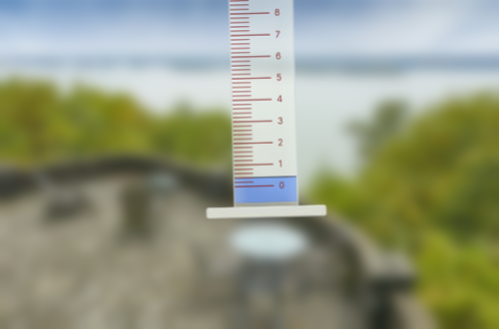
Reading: 0.4; mL
